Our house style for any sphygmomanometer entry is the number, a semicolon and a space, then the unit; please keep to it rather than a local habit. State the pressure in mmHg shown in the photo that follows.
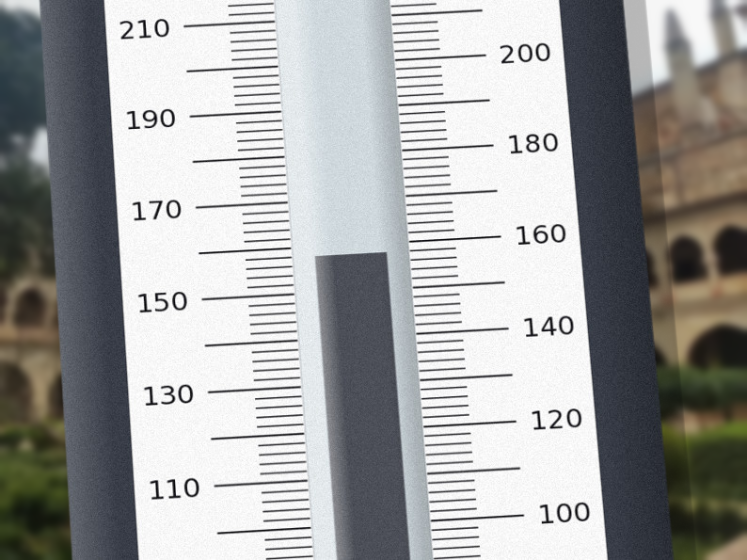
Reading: 158; mmHg
